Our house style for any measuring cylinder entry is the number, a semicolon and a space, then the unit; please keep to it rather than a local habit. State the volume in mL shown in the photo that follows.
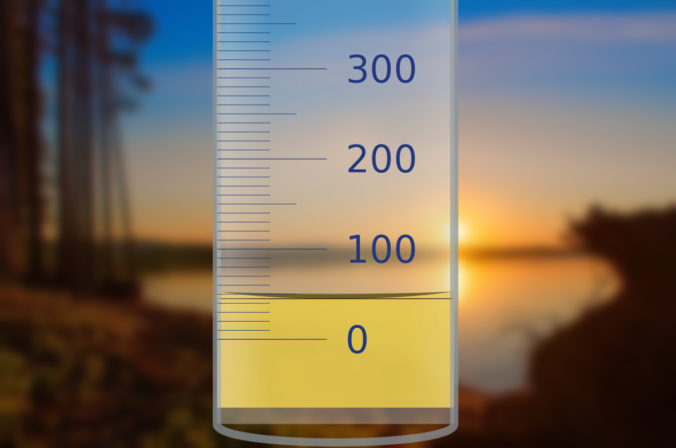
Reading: 45; mL
